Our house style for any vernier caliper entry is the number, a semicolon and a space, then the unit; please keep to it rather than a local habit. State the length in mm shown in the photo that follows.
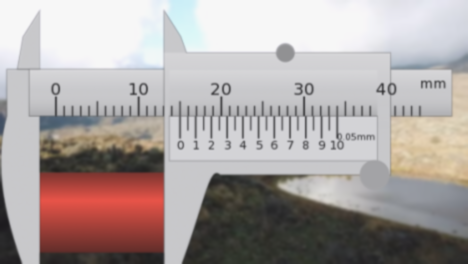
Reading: 15.0; mm
